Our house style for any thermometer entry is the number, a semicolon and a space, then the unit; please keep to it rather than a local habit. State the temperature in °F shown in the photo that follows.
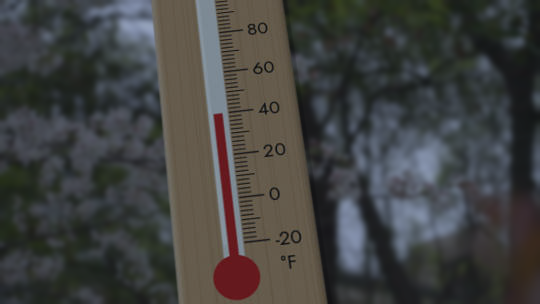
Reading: 40; °F
